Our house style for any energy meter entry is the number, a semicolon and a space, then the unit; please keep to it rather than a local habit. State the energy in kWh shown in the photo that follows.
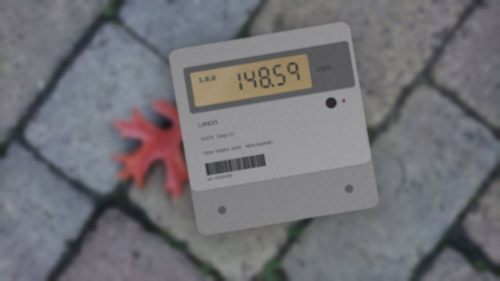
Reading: 148.59; kWh
